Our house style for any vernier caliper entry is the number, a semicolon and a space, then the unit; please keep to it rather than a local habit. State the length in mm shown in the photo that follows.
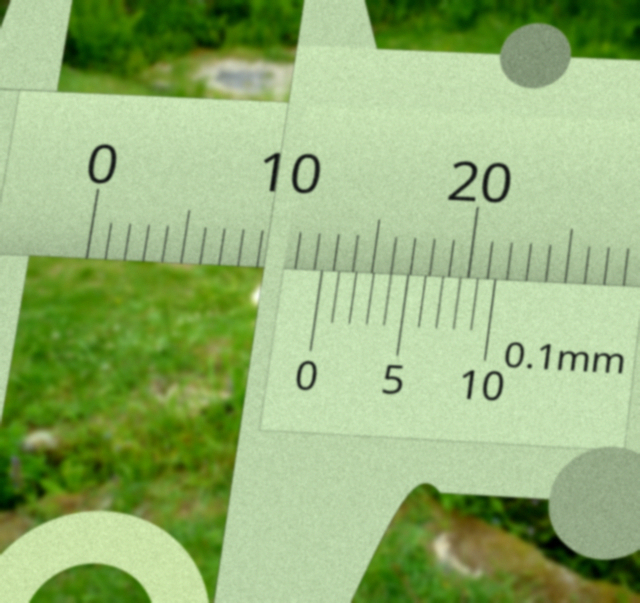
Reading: 12.4; mm
